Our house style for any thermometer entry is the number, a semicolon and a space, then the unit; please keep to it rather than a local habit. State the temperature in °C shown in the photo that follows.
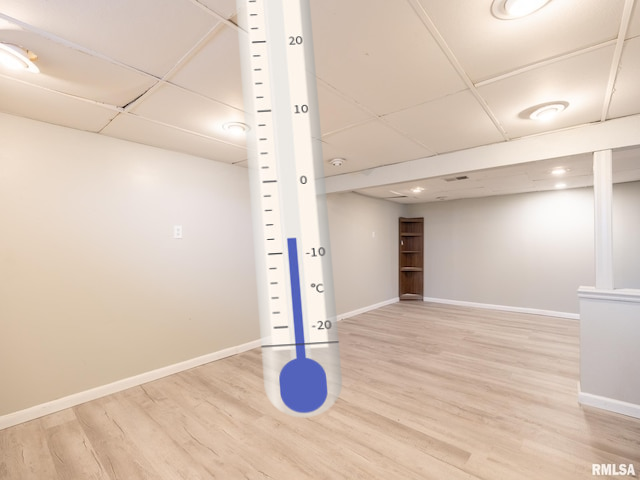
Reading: -8; °C
